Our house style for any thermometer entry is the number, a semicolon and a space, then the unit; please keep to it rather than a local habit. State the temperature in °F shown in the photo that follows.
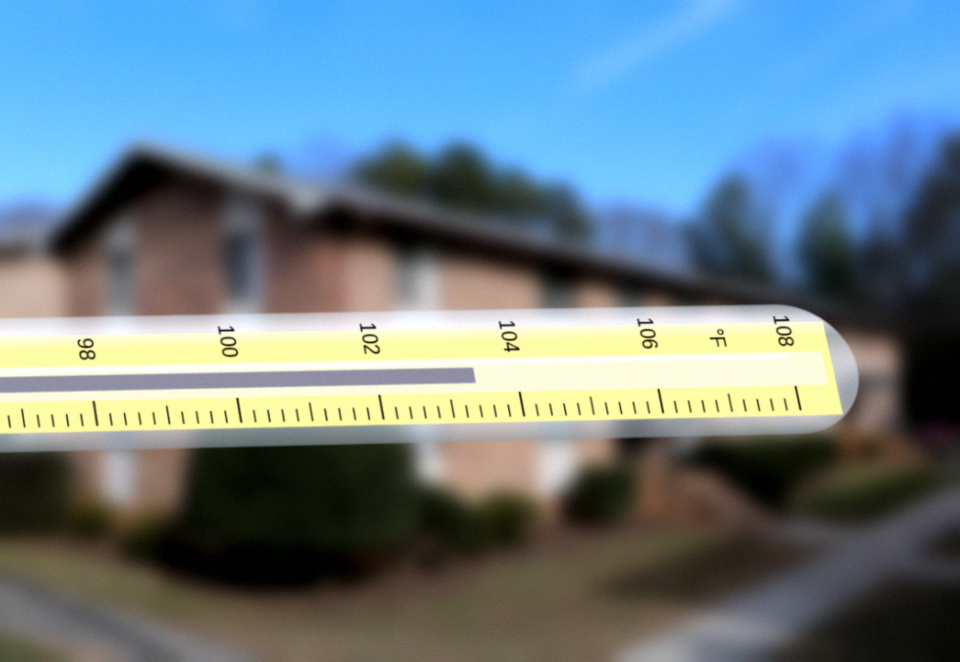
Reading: 103.4; °F
